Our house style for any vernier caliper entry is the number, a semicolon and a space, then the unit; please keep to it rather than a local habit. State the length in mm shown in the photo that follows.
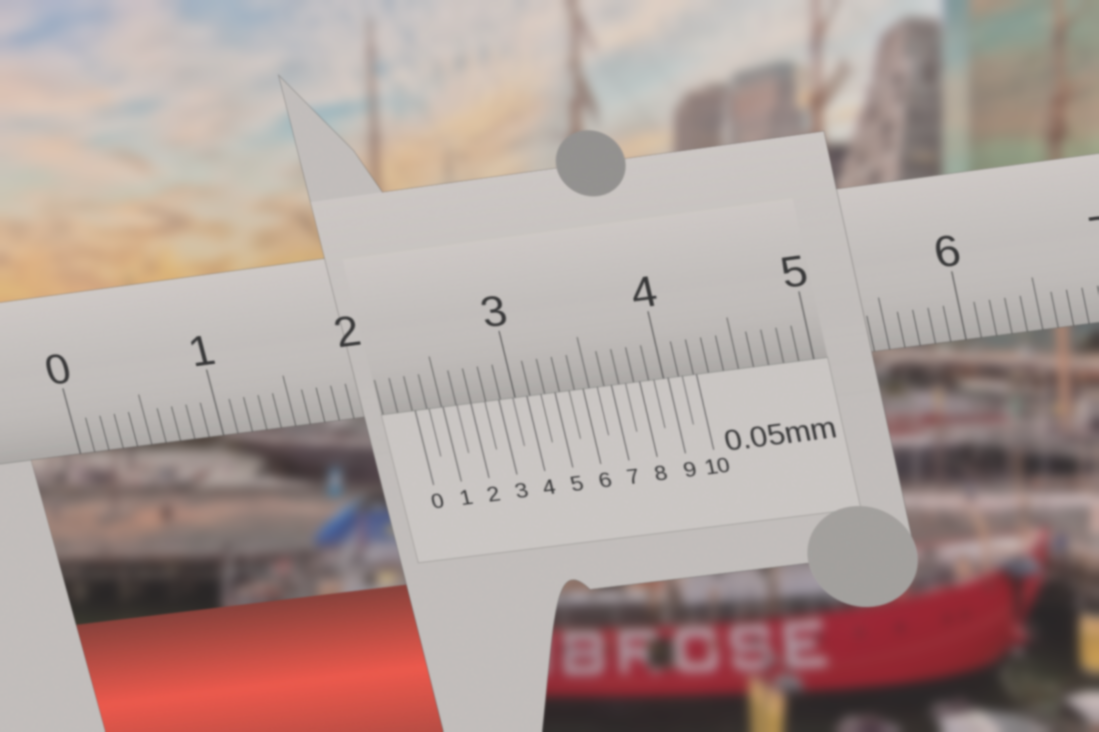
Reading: 23.2; mm
